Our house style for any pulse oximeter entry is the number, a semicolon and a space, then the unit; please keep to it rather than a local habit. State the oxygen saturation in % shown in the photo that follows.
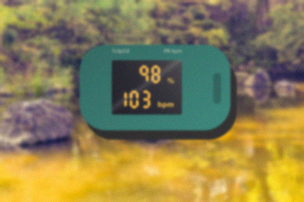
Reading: 98; %
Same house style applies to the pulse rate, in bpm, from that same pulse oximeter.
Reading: 103; bpm
